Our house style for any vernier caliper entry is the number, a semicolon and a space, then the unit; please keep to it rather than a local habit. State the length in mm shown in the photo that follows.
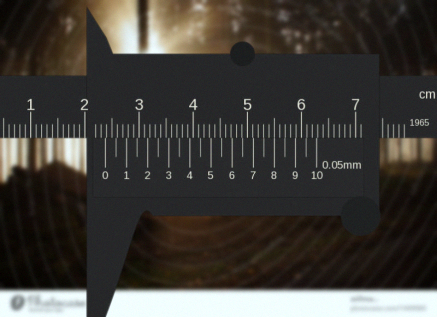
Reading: 23.8; mm
